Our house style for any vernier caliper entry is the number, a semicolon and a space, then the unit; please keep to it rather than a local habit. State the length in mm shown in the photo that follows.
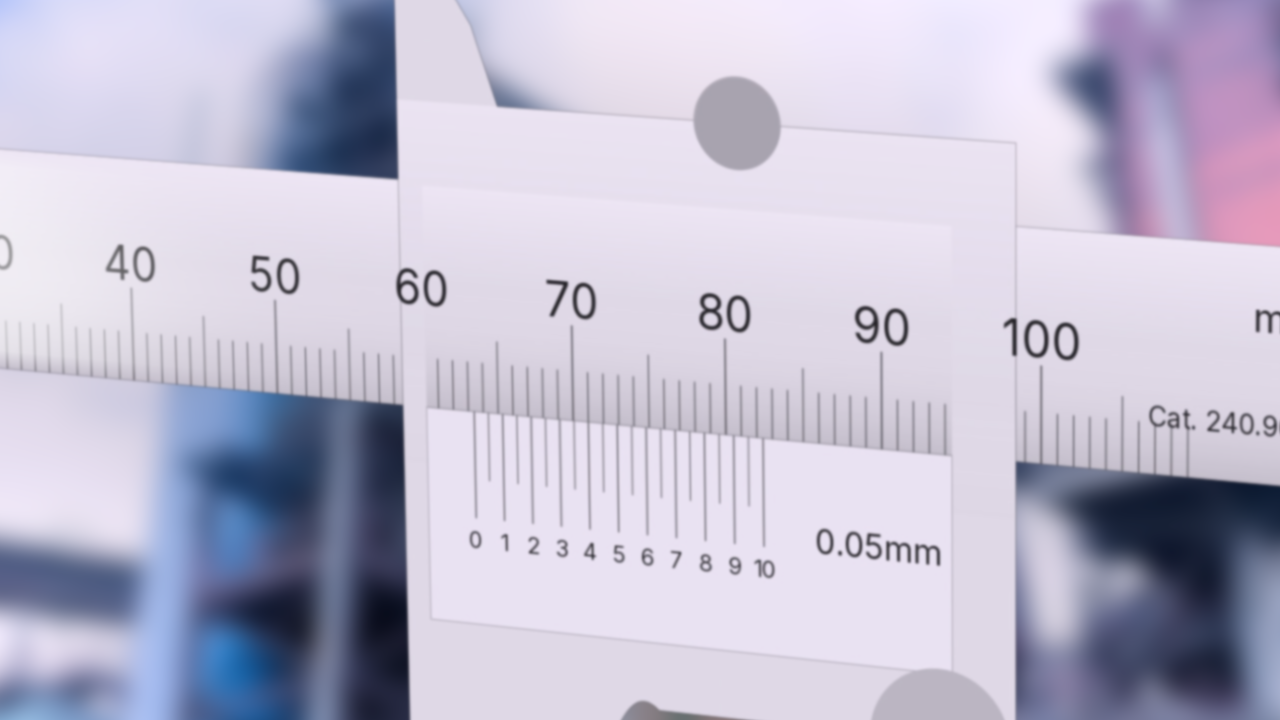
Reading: 63.4; mm
